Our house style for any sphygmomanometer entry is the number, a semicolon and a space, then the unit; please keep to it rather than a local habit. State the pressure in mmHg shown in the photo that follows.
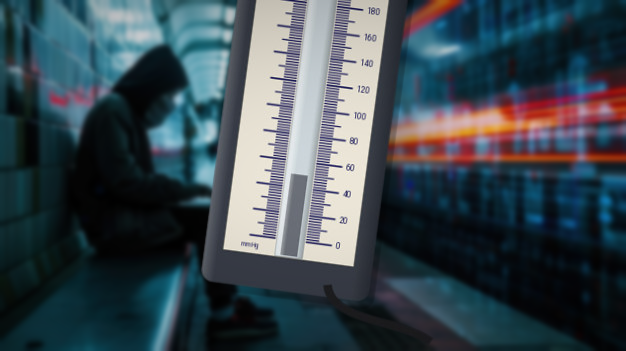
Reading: 50; mmHg
